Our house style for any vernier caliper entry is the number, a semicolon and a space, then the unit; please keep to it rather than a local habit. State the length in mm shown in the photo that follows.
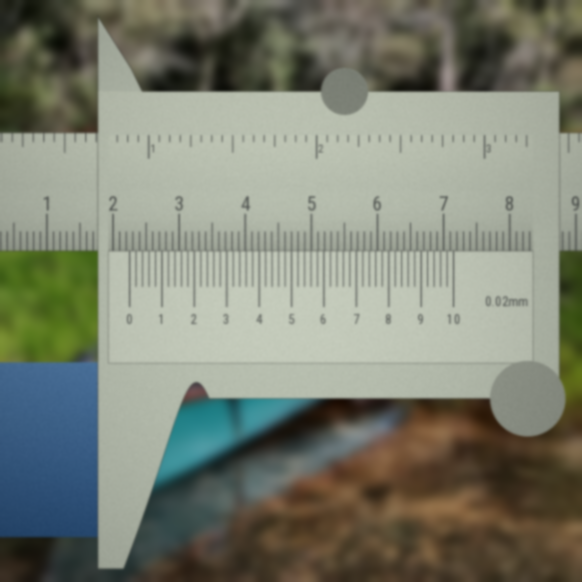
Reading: 22.5; mm
